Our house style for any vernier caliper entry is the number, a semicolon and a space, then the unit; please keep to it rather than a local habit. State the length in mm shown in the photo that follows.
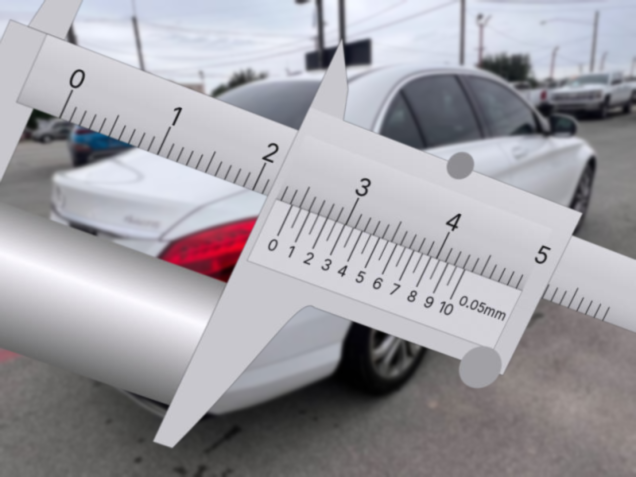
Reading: 24.2; mm
